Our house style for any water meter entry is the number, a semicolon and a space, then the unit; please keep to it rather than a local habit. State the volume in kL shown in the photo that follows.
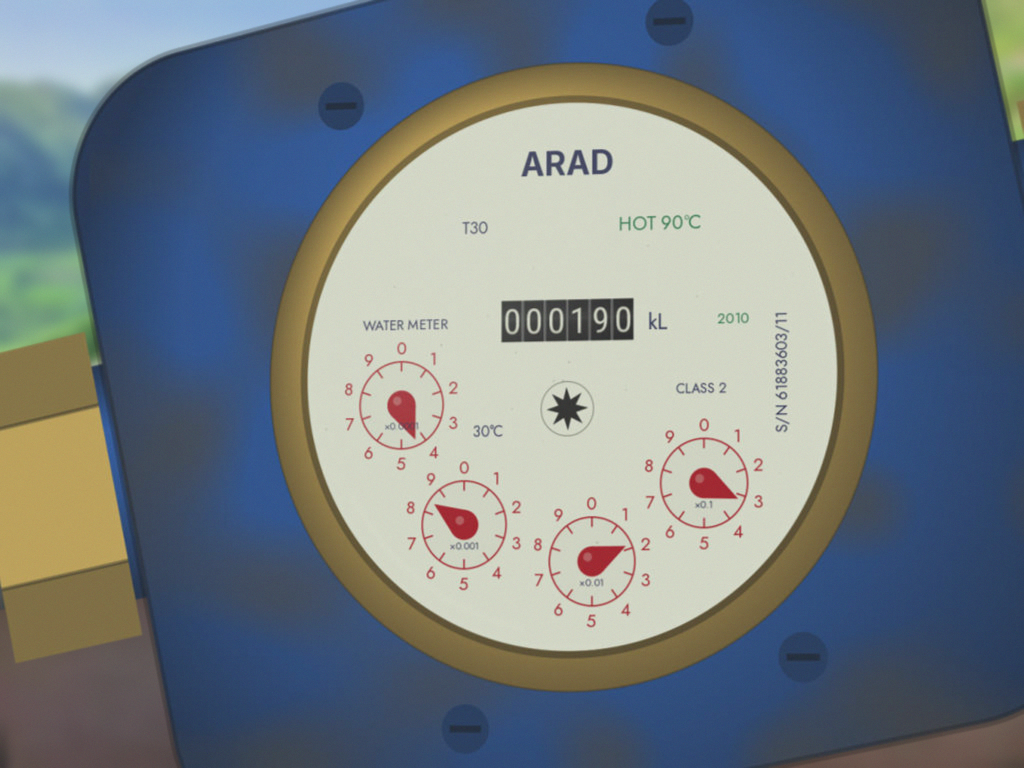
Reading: 190.3184; kL
